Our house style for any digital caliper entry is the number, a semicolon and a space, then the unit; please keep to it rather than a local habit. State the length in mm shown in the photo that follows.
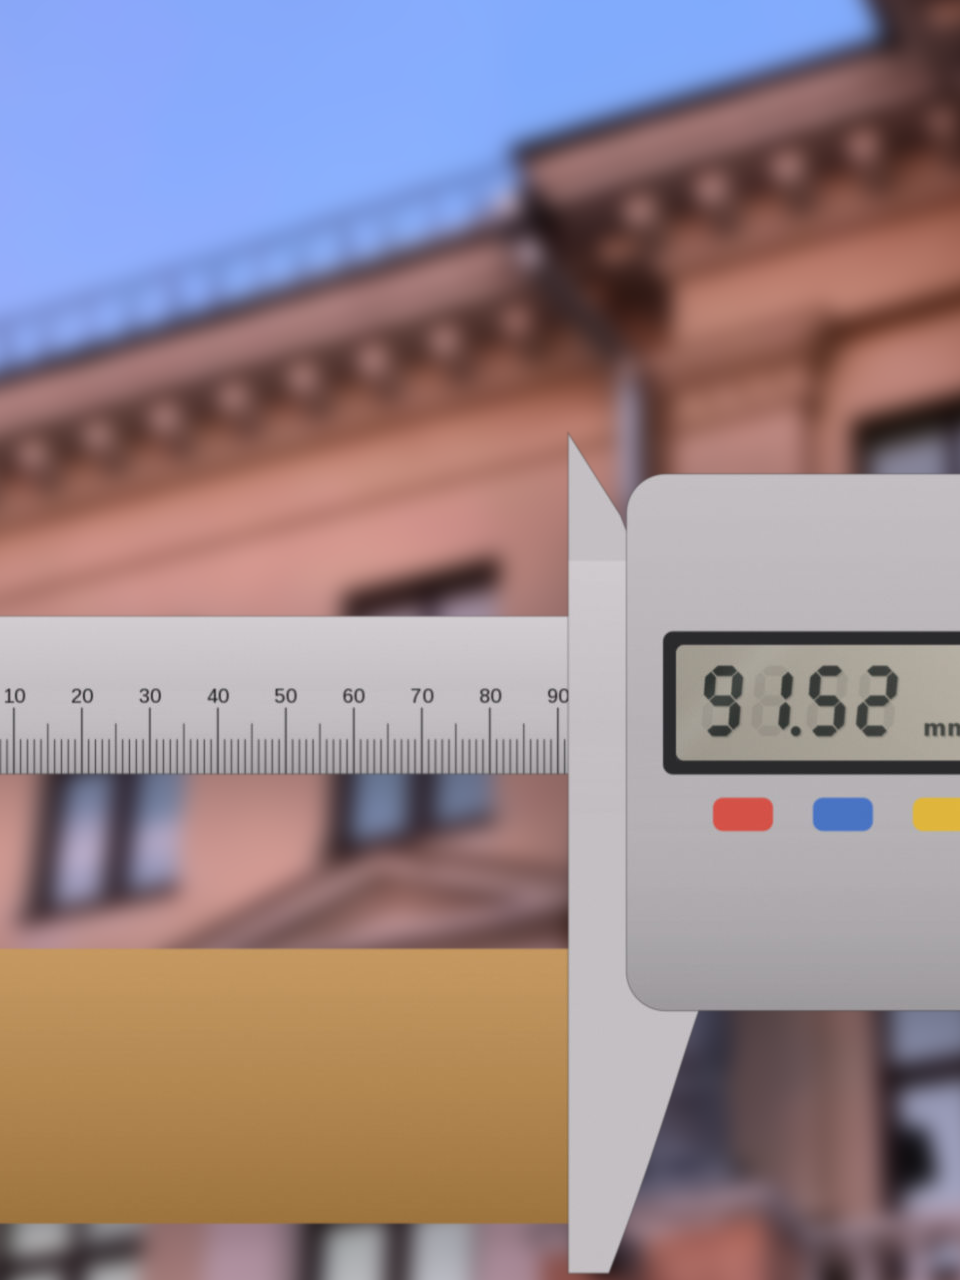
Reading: 91.52; mm
